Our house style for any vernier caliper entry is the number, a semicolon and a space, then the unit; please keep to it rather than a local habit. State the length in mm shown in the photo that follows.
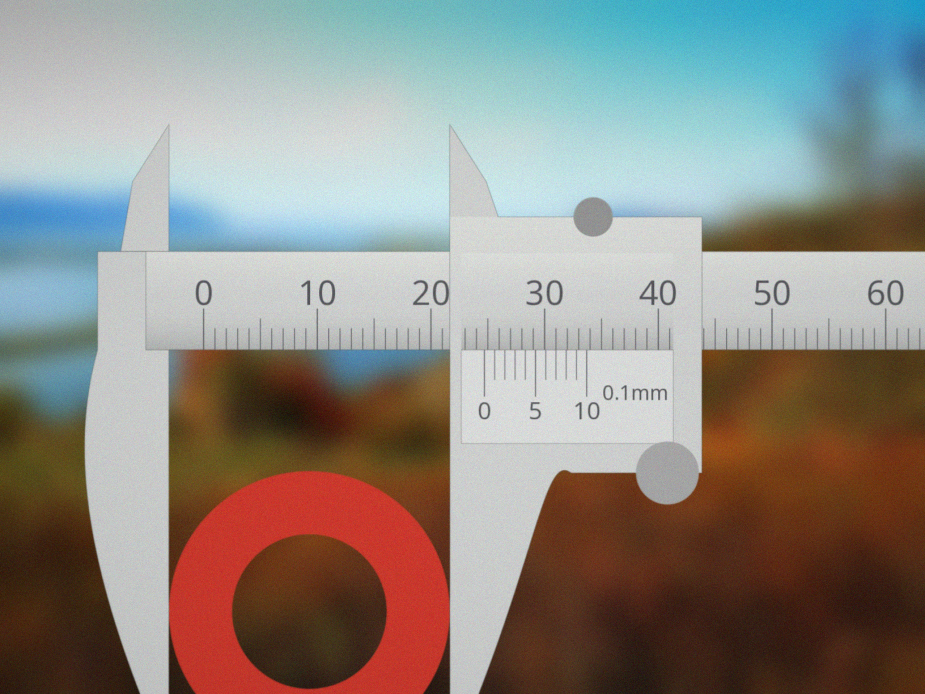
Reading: 24.7; mm
